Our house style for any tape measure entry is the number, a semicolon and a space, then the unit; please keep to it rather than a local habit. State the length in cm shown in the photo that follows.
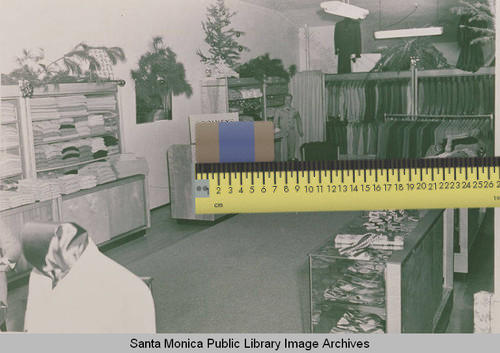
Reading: 7; cm
